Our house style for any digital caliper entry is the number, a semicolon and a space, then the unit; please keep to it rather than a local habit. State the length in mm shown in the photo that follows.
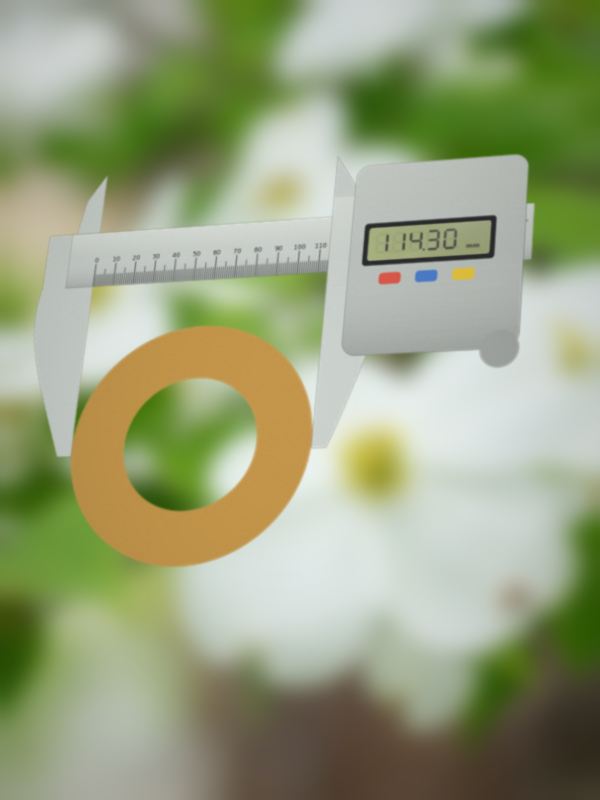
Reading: 114.30; mm
